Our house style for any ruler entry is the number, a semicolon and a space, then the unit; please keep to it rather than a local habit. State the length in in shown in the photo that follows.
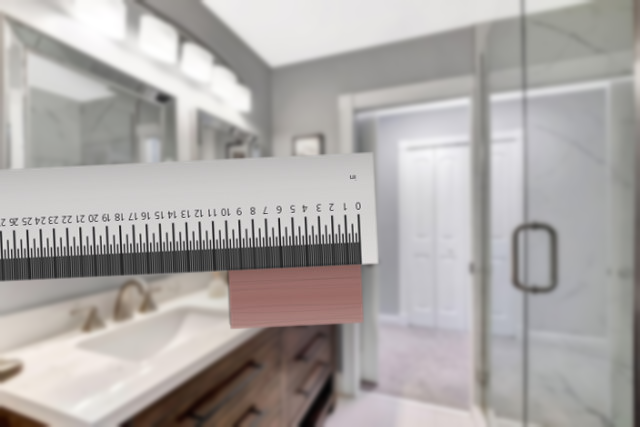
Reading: 10; in
